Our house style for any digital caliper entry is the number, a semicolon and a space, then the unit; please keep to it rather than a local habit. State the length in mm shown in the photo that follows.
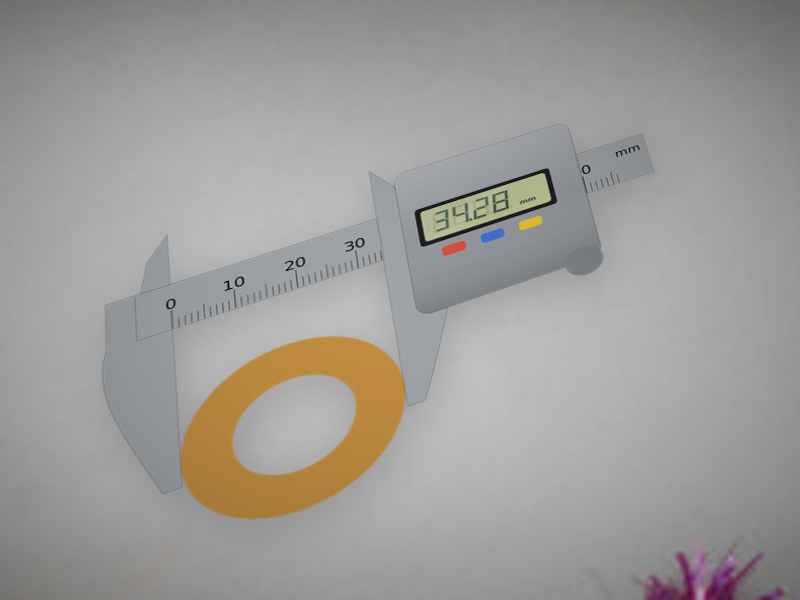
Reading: 34.28; mm
